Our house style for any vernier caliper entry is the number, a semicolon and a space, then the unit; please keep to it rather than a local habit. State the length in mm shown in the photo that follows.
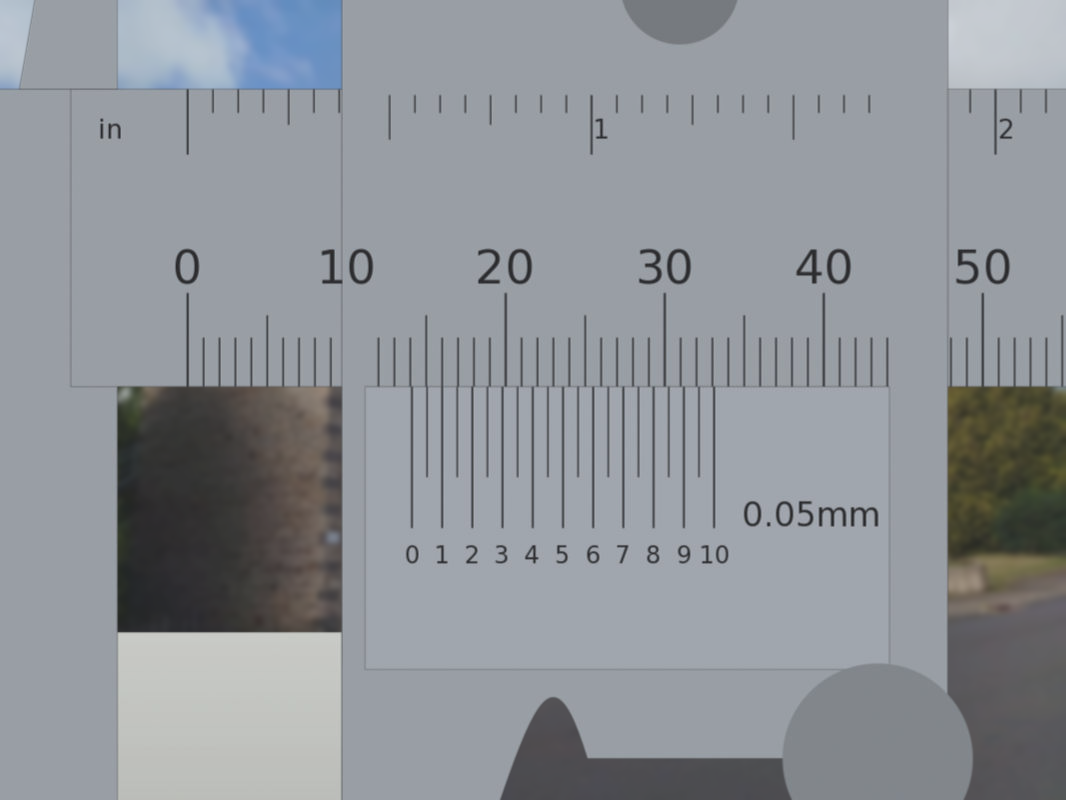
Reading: 14.1; mm
